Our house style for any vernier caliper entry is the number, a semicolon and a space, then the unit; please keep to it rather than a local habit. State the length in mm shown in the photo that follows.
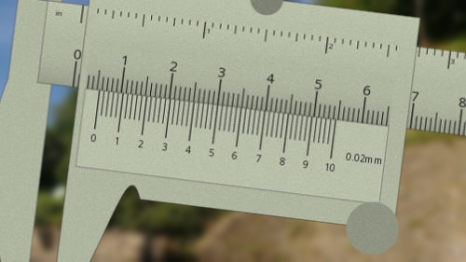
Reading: 5.5; mm
